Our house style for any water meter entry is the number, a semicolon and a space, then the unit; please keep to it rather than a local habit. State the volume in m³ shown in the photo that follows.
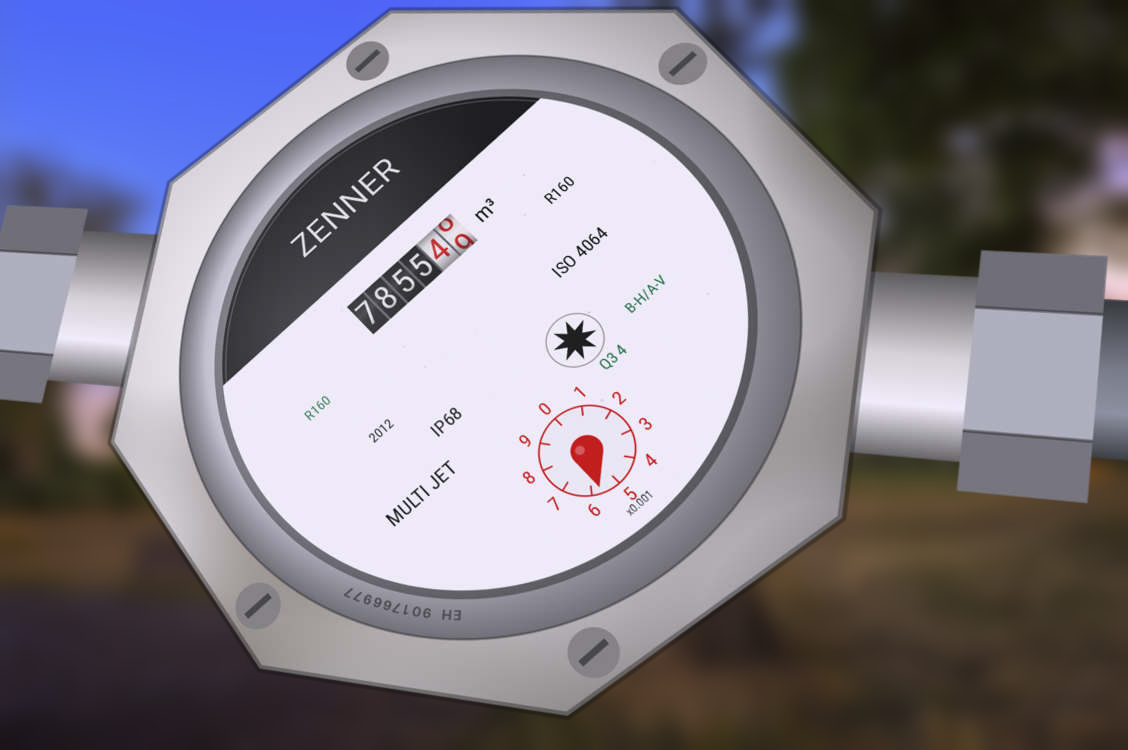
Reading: 7855.485; m³
